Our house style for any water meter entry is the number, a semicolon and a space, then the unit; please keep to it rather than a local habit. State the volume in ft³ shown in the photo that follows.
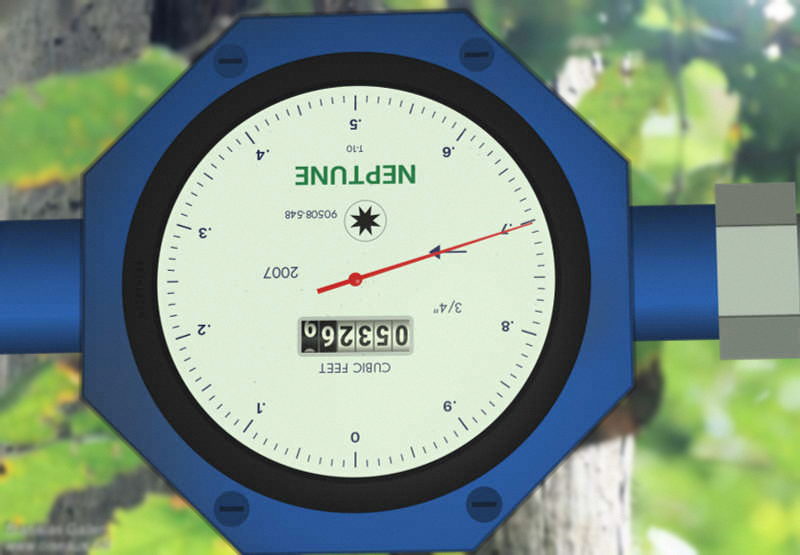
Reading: 53268.70; ft³
